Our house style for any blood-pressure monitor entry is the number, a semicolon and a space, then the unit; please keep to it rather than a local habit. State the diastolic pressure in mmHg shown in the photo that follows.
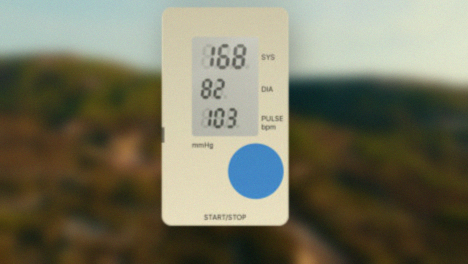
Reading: 82; mmHg
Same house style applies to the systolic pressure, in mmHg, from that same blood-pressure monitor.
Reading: 168; mmHg
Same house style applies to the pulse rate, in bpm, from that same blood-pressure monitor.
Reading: 103; bpm
